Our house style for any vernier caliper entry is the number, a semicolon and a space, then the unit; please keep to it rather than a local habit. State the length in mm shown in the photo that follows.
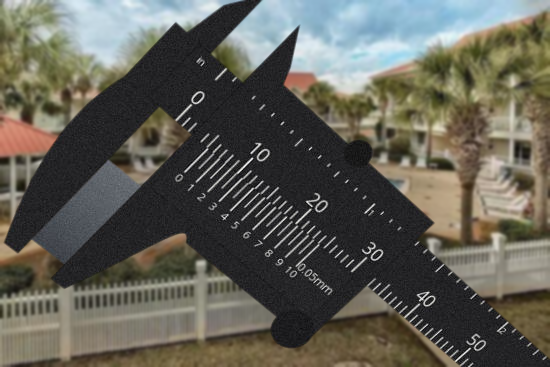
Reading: 5.2; mm
